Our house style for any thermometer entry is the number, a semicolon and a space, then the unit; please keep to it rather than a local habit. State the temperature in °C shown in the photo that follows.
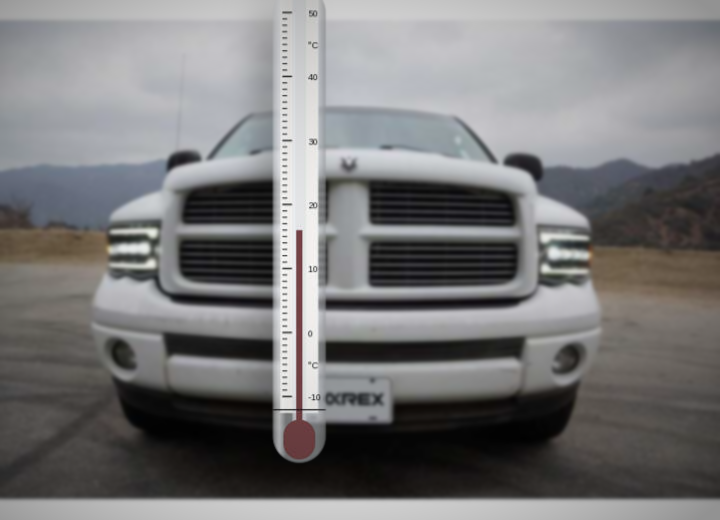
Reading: 16; °C
